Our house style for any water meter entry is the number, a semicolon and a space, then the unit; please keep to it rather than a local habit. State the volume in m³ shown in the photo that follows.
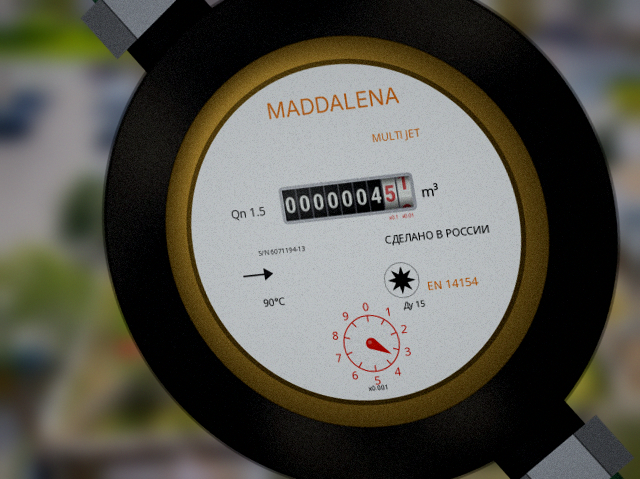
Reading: 4.513; m³
